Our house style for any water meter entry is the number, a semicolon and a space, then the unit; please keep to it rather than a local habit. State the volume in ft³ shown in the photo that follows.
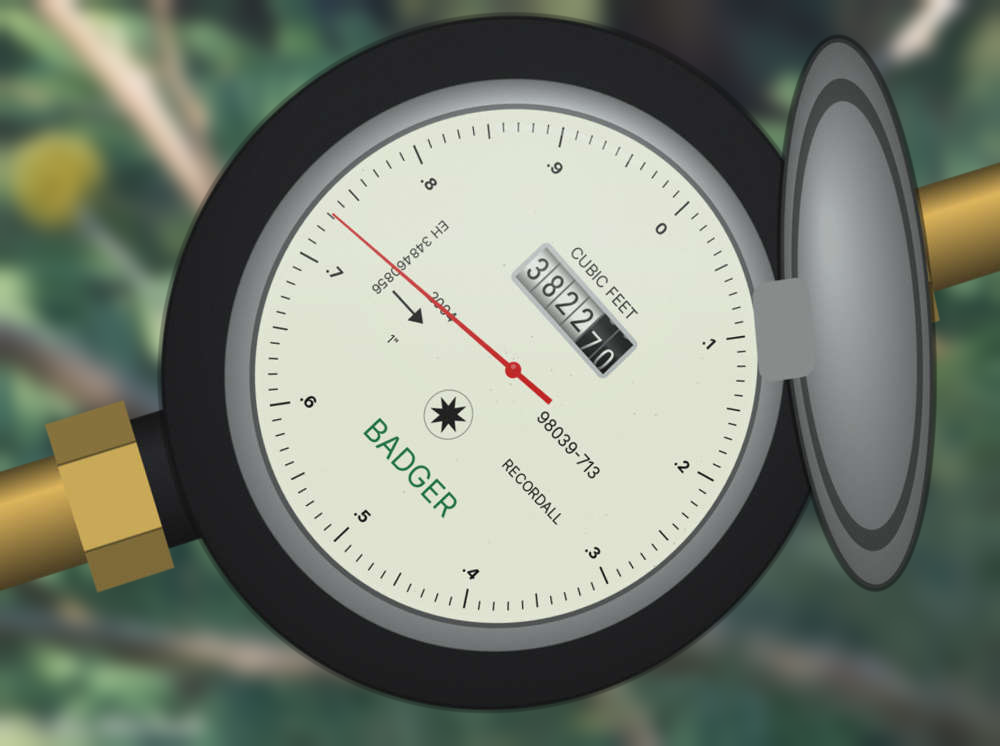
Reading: 382269.73; ft³
